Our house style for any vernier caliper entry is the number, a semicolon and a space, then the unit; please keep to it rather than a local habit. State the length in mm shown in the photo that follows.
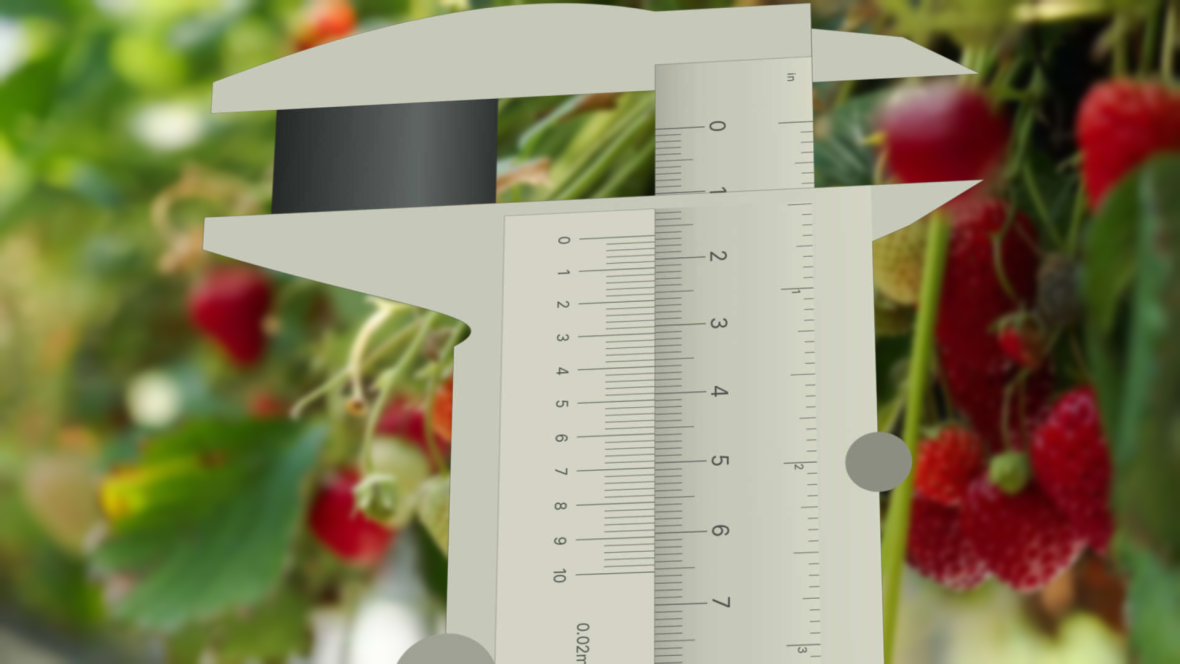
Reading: 16.4; mm
